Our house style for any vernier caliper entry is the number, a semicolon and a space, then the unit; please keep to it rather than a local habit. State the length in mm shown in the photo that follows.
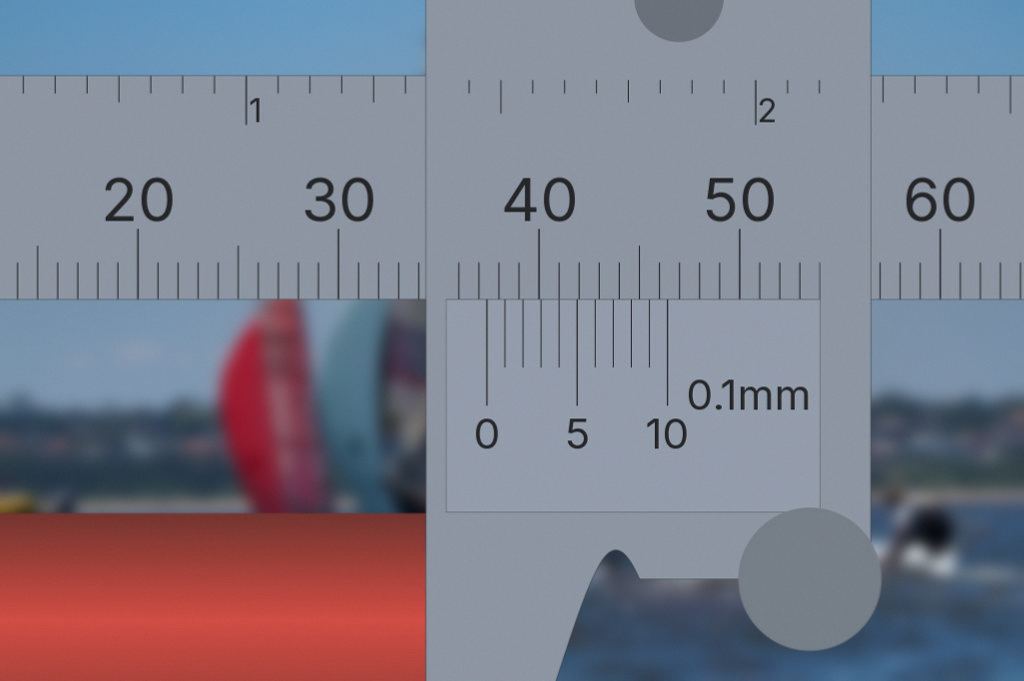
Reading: 37.4; mm
